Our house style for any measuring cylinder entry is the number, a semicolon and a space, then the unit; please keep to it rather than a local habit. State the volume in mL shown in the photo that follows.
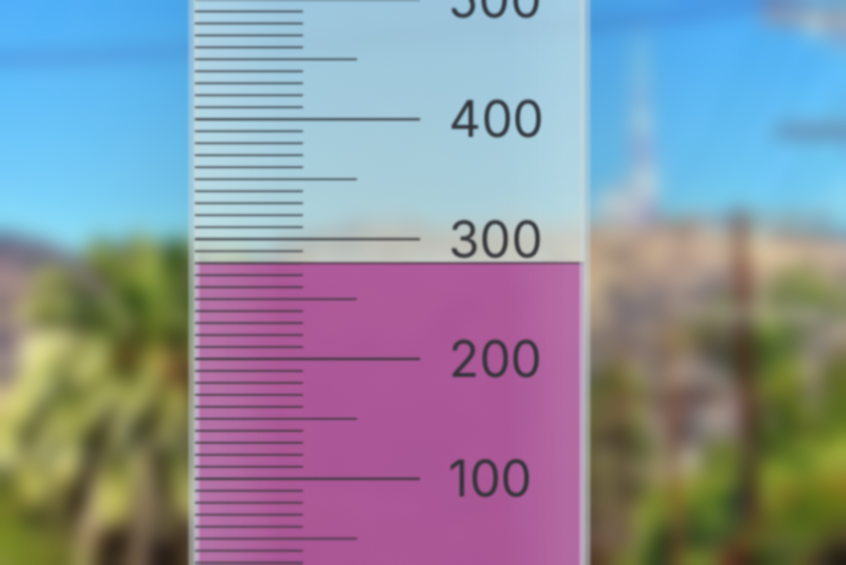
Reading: 280; mL
